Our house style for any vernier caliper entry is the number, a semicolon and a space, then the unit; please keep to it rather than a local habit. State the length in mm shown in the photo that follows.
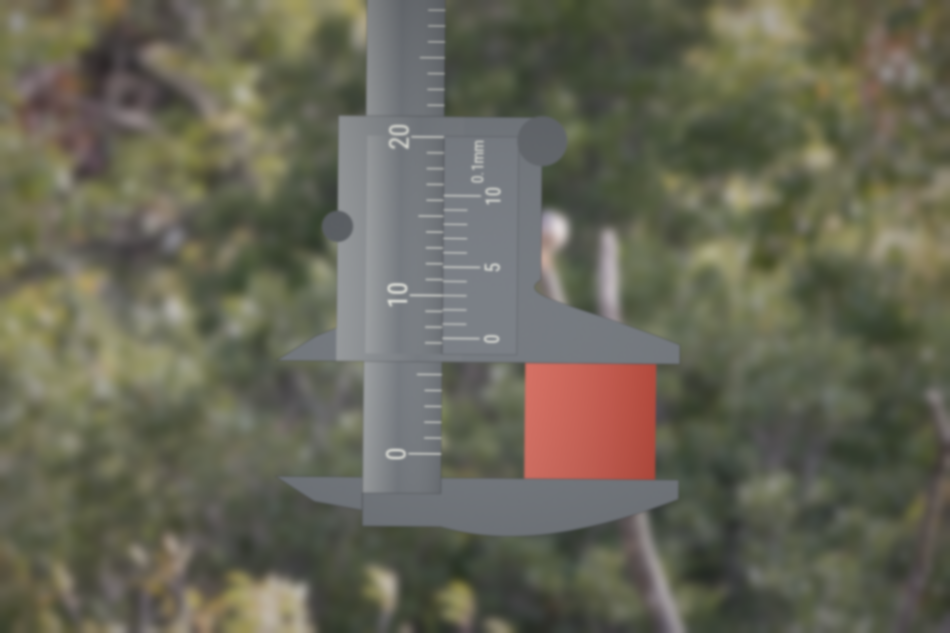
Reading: 7.3; mm
